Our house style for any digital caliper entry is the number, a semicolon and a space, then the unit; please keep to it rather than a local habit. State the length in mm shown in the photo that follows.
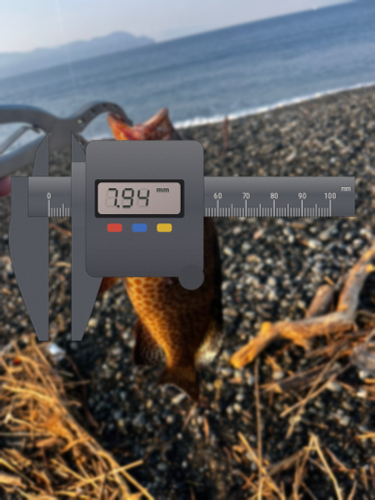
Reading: 7.94; mm
